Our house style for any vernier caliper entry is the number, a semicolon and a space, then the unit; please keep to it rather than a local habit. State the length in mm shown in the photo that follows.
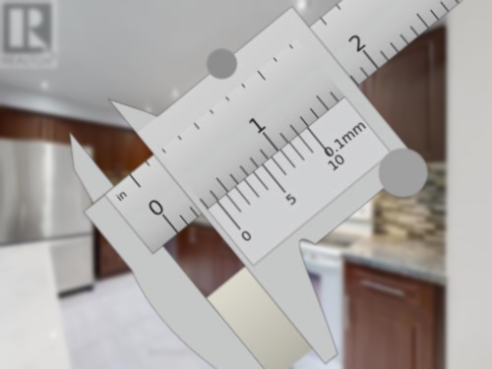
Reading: 3.9; mm
